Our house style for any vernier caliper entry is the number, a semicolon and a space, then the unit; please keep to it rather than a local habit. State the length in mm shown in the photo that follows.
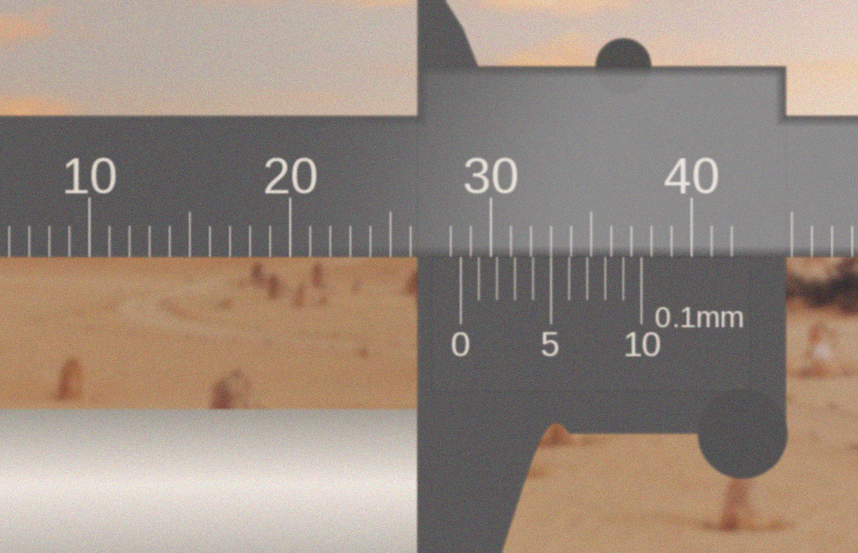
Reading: 28.5; mm
